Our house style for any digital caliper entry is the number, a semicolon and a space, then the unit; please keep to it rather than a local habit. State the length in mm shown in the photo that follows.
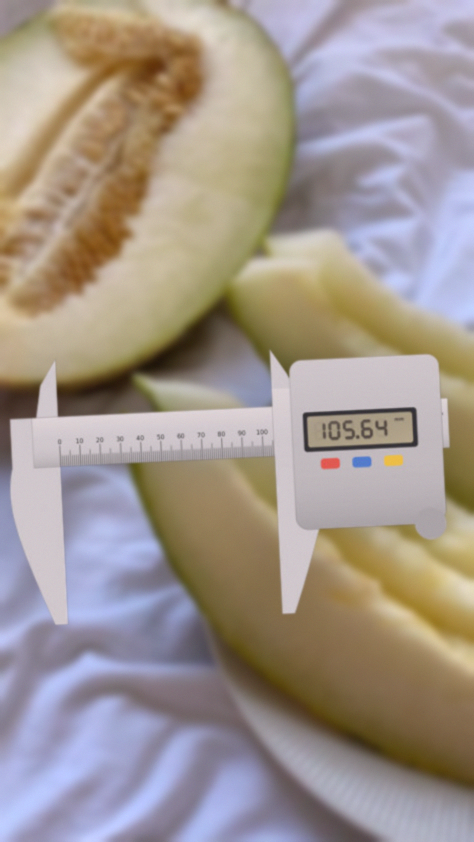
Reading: 105.64; mm
